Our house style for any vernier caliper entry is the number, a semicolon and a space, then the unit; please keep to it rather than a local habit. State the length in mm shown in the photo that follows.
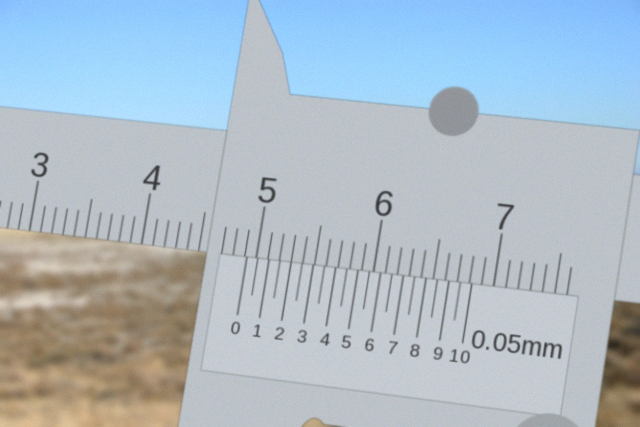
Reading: 49.2; mm
